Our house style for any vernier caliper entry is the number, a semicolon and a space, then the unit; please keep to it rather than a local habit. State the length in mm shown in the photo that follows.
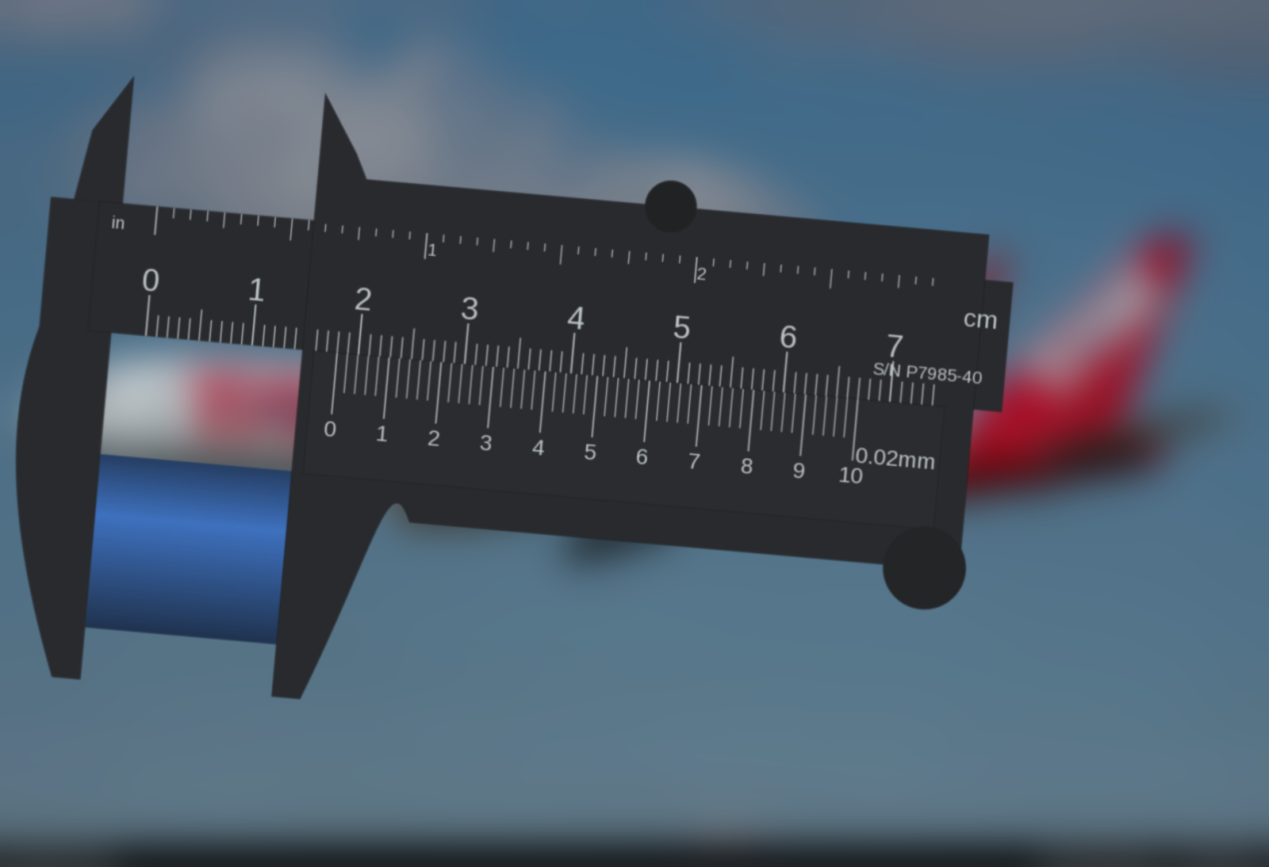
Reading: 18.0; mm
